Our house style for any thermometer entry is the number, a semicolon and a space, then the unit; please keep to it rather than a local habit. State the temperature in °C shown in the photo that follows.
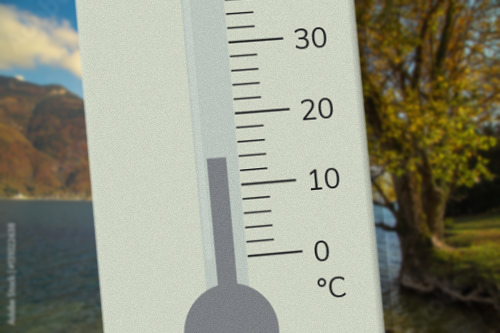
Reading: 14; °C
